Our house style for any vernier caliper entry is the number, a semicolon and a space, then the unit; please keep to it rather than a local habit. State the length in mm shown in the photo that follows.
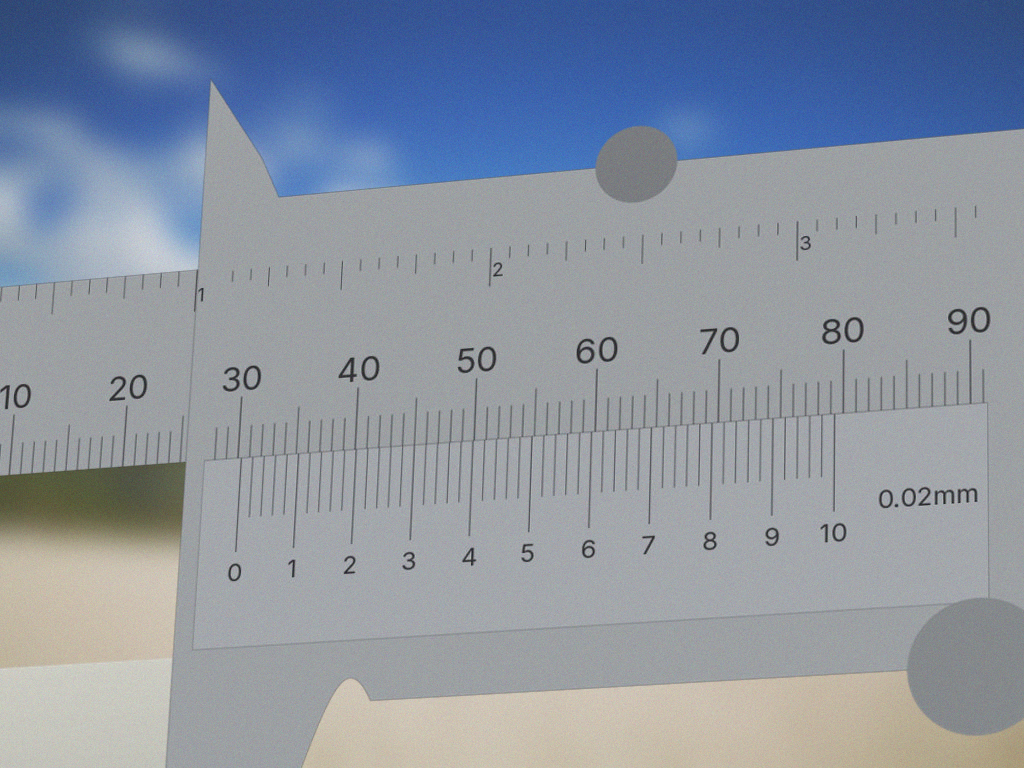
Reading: 30.3; mm
